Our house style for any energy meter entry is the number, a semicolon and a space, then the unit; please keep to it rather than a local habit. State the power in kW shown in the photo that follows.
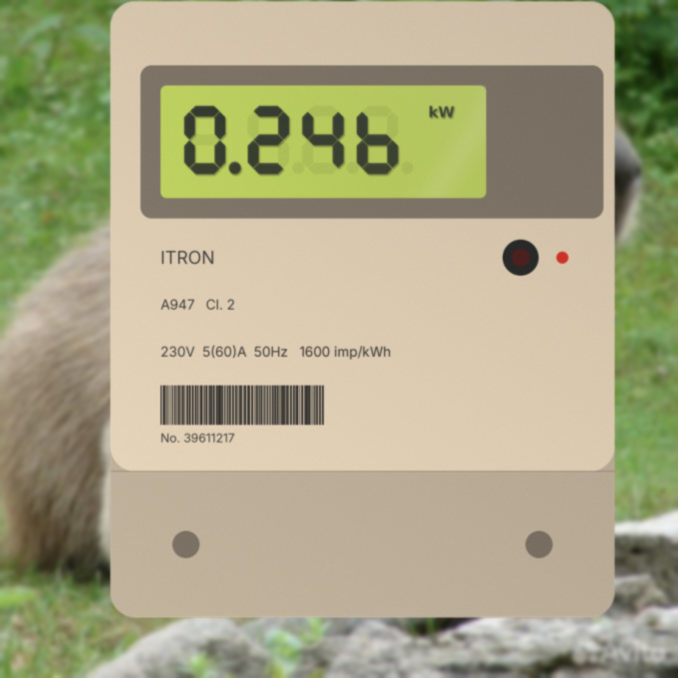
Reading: 0.246; kW
